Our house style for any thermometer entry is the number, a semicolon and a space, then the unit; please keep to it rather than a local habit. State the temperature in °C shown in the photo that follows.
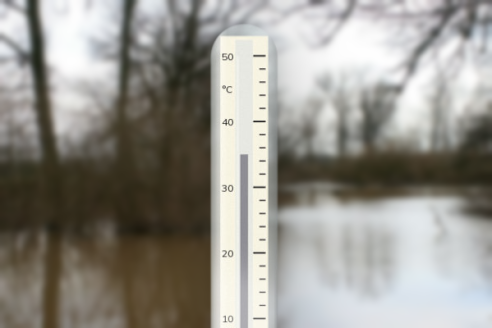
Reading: 35; °C
